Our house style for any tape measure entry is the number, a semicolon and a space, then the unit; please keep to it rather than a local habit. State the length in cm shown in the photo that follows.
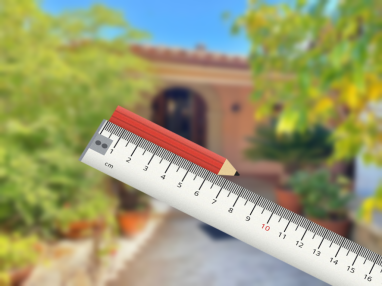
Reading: 7.5; cm
